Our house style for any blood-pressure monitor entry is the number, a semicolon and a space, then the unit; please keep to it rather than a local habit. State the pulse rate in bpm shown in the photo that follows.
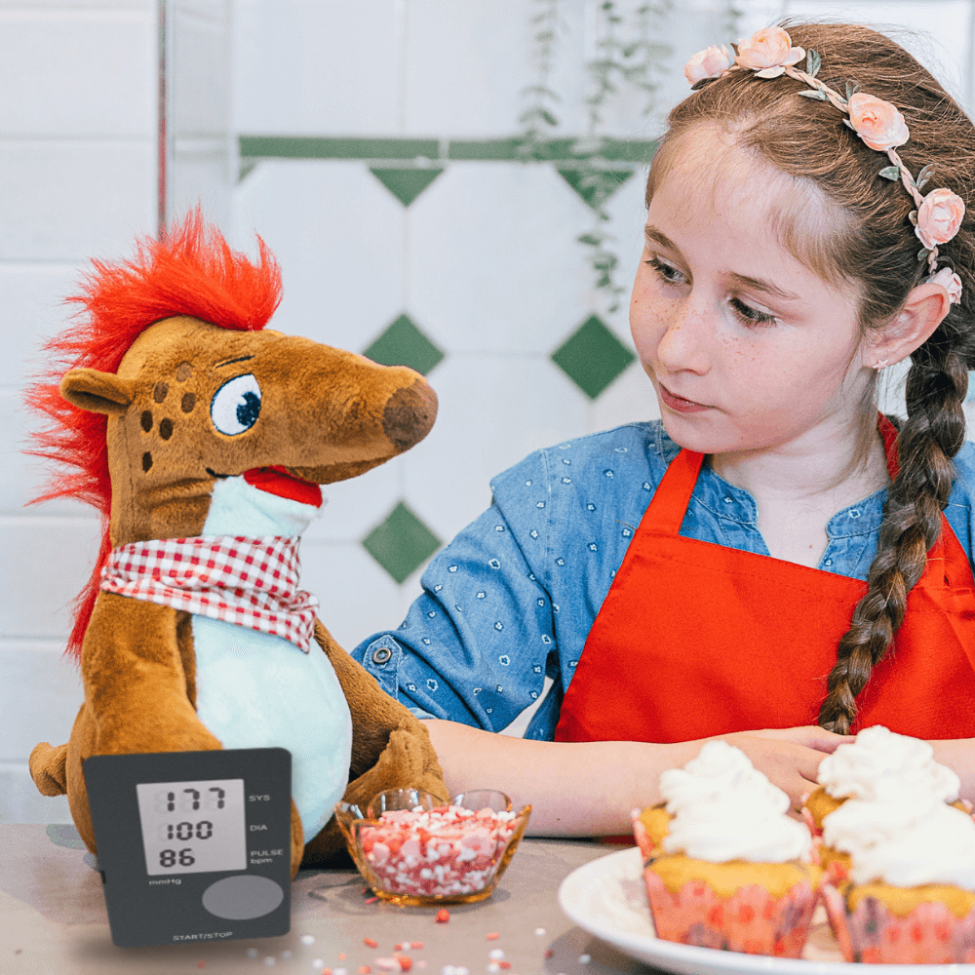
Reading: 86; bpm
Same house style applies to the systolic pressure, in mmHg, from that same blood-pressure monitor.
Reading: 177; mmHg
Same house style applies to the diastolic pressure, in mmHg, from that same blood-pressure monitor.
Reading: 100; mmHg
